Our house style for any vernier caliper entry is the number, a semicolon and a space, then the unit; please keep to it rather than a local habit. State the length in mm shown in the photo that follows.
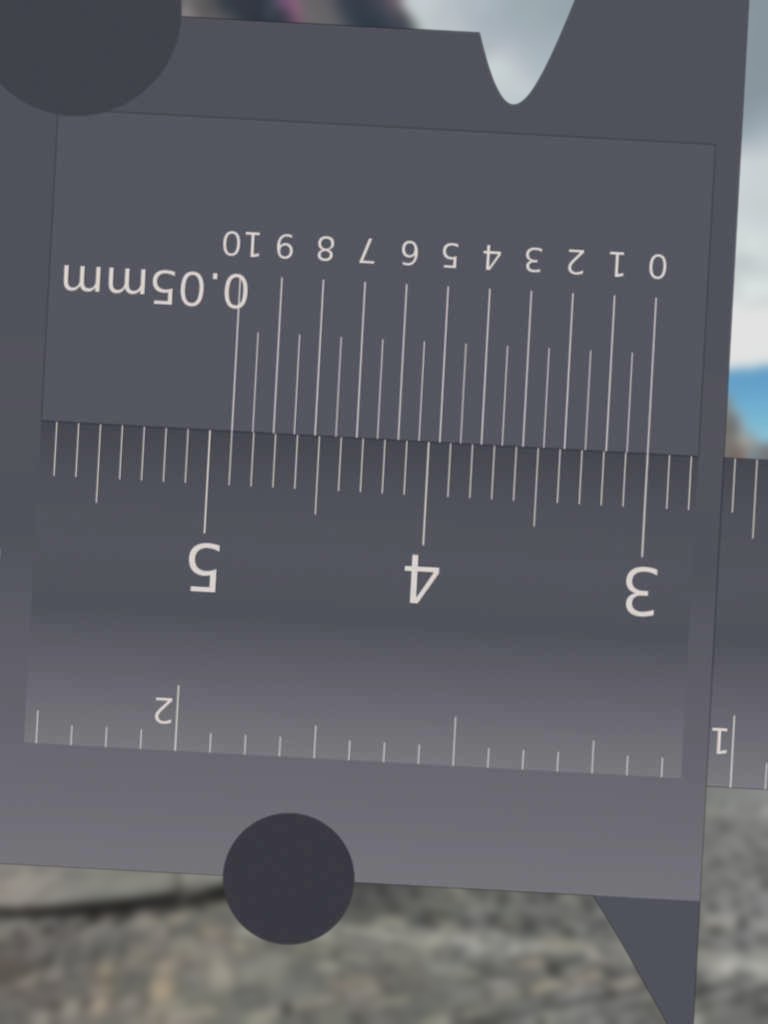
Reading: 30.0; mm
